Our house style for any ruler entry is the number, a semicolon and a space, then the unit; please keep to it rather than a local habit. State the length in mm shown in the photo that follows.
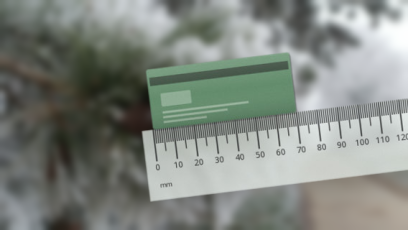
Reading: 70; mm
